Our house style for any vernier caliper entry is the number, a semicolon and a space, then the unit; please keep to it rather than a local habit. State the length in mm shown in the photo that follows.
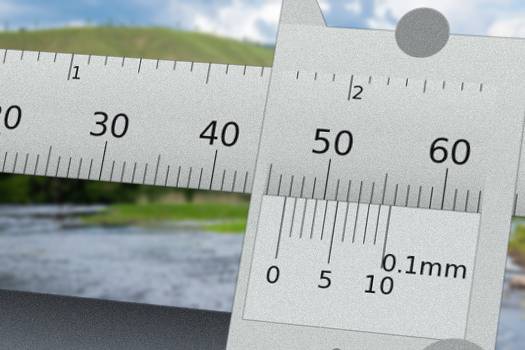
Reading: 46.7; mm
